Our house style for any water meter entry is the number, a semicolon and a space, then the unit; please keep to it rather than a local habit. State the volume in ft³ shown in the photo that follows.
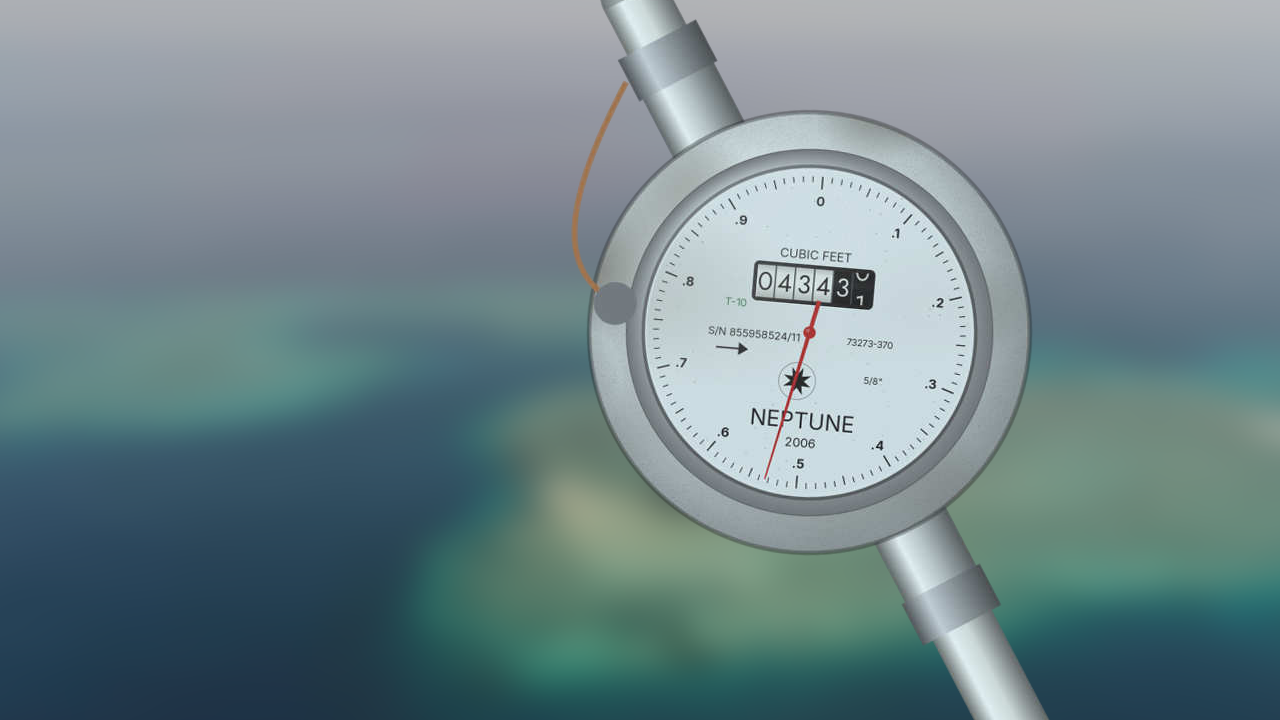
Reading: 43430.53; ft³
